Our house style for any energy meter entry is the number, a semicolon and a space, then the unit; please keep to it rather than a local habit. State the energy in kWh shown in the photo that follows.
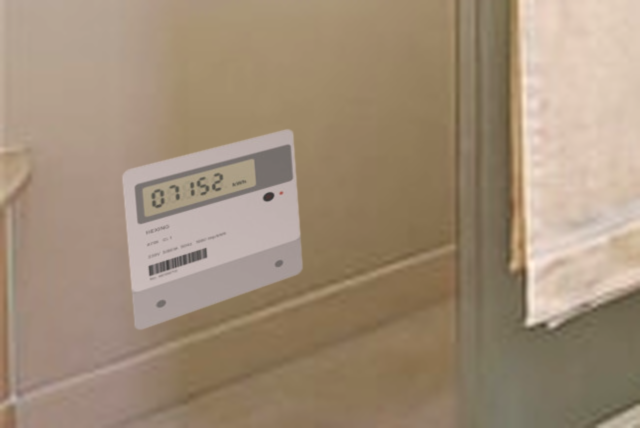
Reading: 7152; kWh
